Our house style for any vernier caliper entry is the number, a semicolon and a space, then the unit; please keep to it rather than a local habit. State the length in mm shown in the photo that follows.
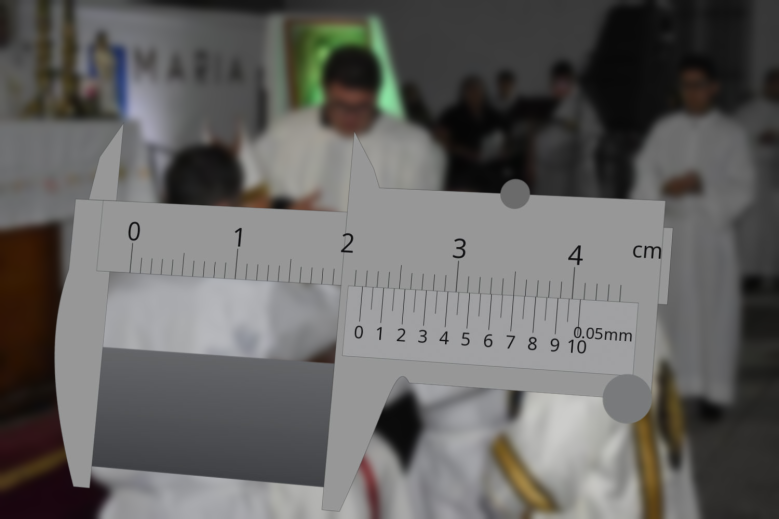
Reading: 21.7; mm
